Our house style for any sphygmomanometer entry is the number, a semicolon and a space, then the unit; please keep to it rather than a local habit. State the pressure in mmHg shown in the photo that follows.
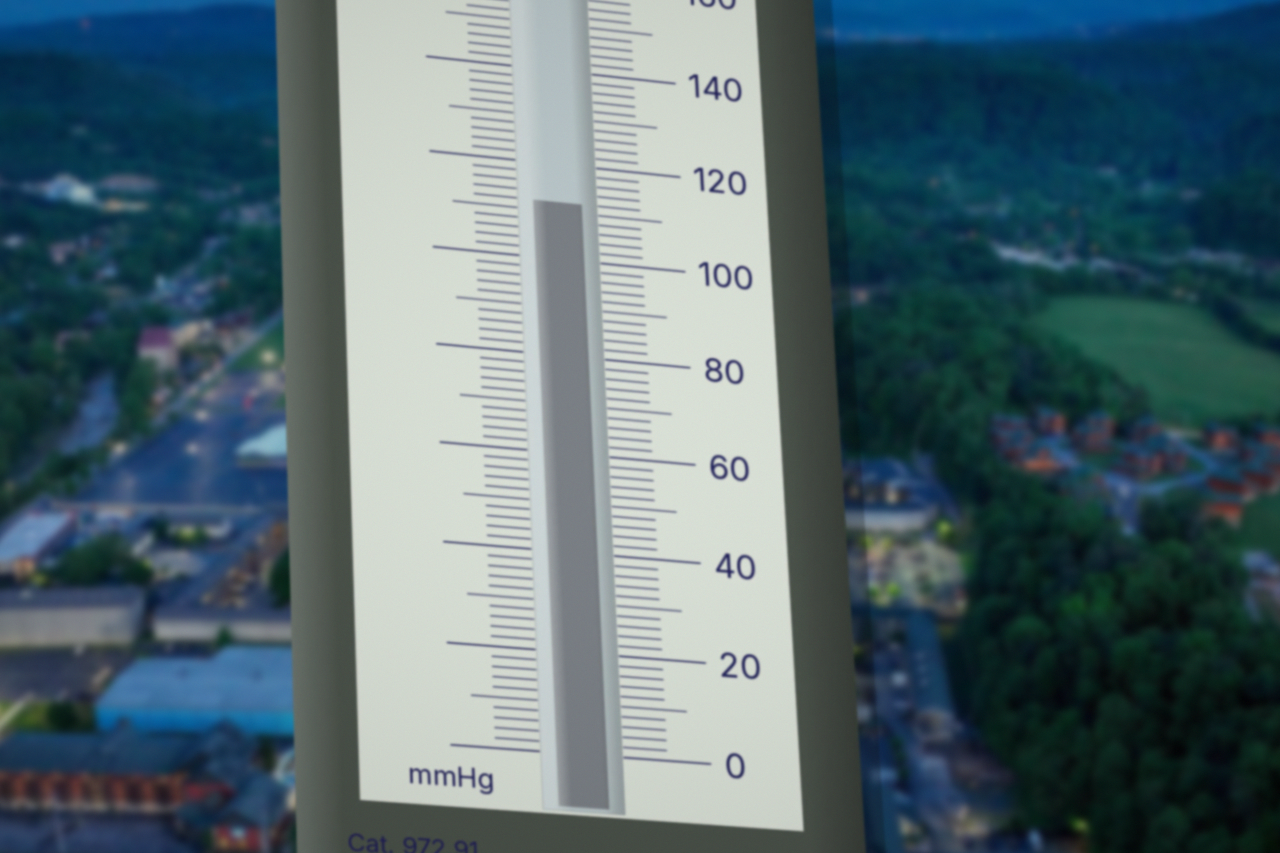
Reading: 112; mmHg
